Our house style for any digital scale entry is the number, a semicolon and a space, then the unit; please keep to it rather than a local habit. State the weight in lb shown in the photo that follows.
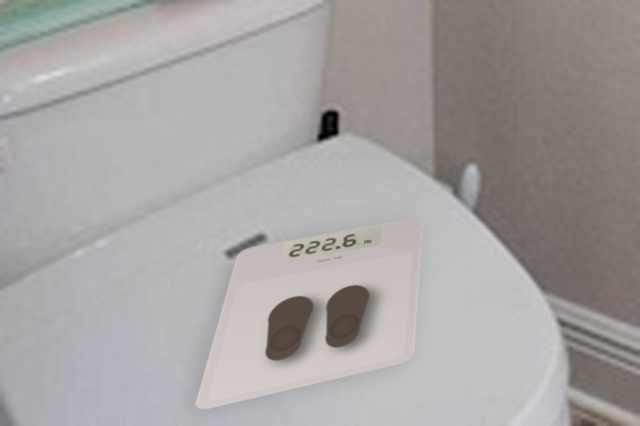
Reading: 222.6; lb
